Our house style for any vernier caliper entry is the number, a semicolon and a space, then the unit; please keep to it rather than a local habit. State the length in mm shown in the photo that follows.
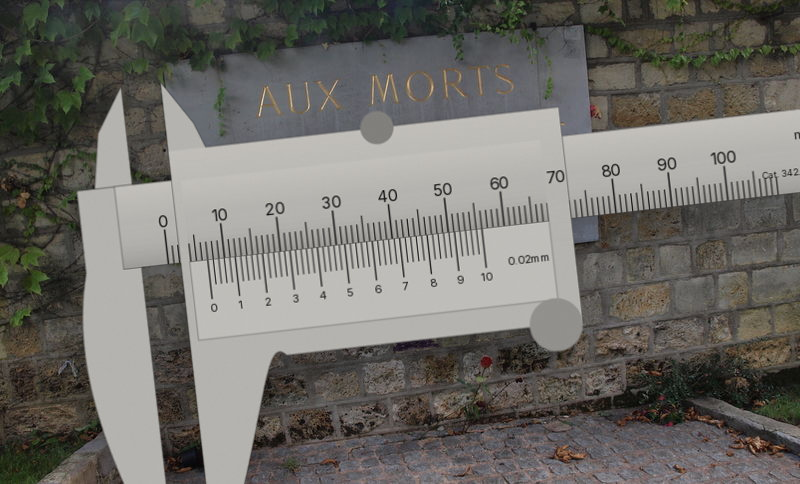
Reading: 7.0; mm
